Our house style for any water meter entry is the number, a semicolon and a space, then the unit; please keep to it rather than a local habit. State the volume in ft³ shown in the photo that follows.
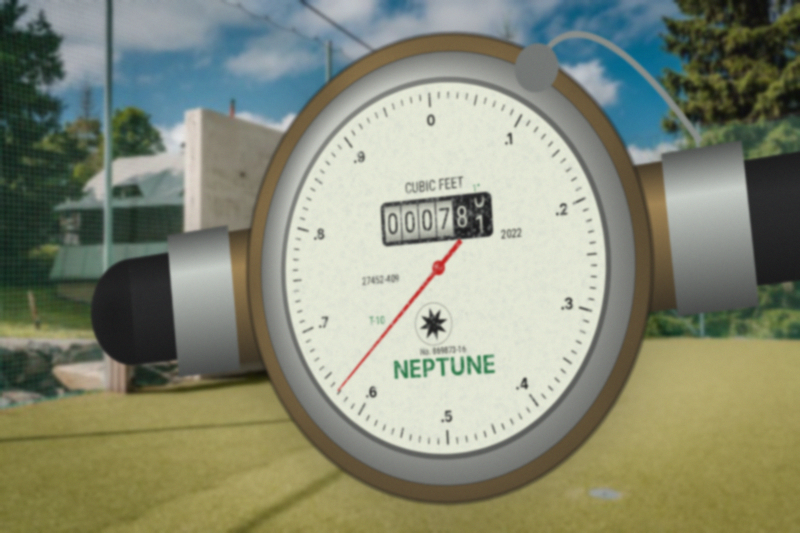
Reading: 780.63; ft³
